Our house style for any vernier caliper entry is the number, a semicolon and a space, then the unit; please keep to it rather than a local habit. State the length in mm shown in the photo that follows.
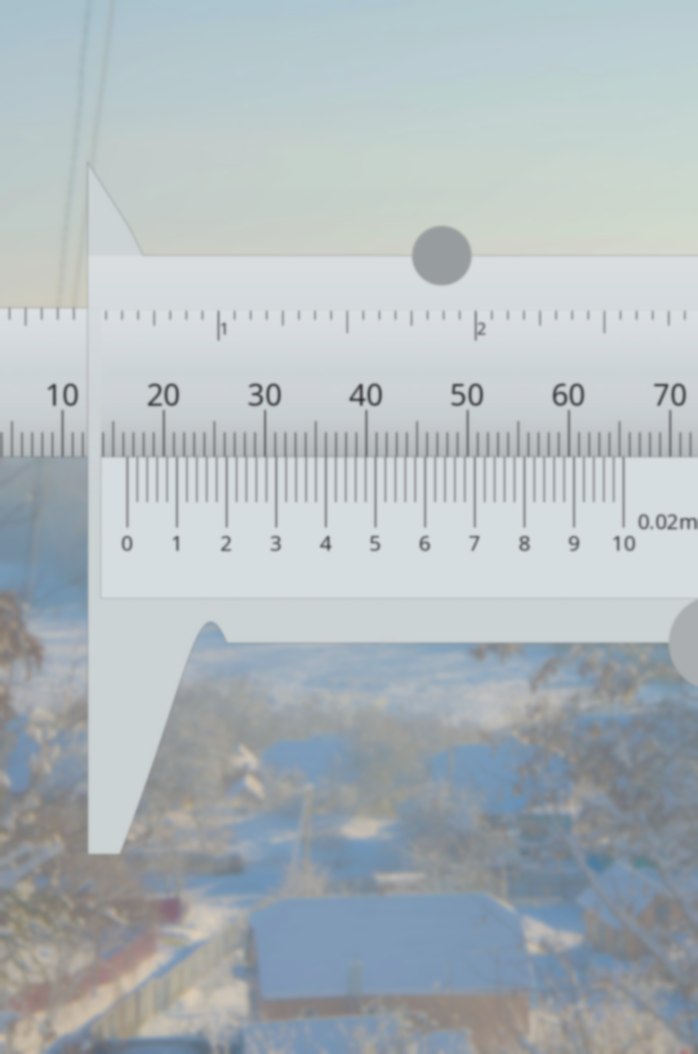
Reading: 16.4; mm
